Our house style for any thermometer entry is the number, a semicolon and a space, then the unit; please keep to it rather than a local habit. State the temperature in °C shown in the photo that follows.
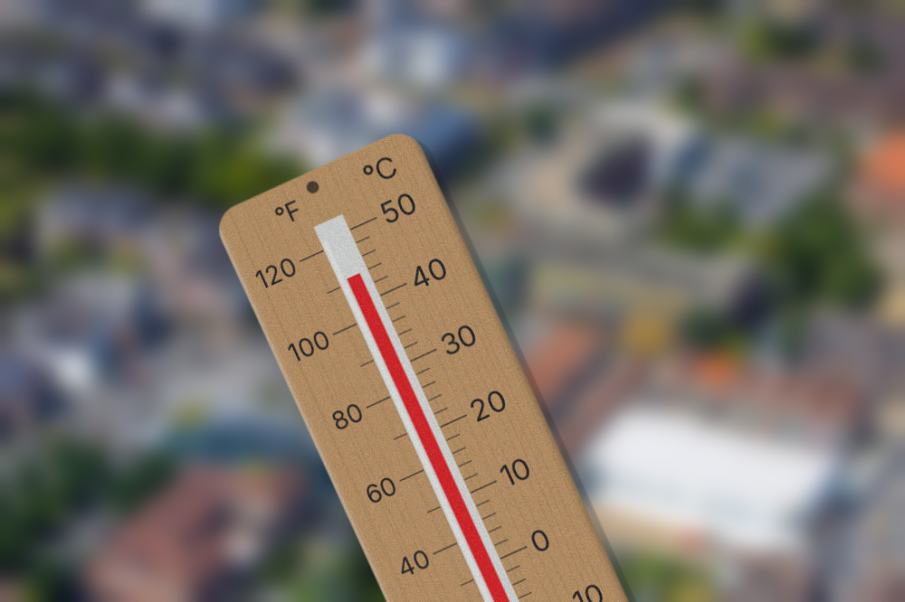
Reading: 44; °C
